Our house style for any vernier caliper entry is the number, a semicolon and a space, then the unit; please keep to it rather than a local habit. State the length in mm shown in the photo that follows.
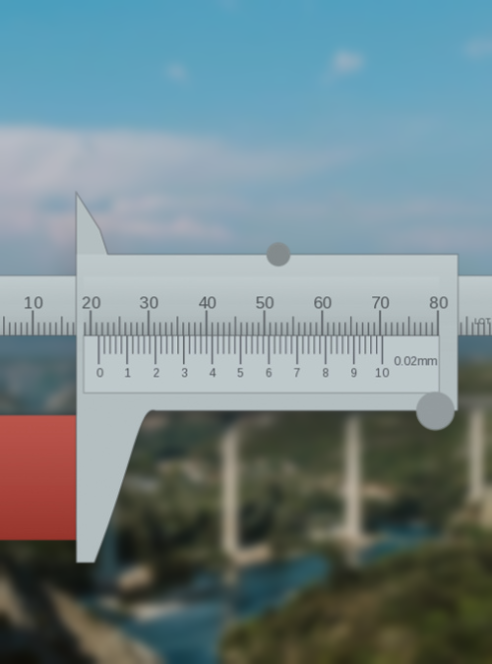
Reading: 21.4; mm
